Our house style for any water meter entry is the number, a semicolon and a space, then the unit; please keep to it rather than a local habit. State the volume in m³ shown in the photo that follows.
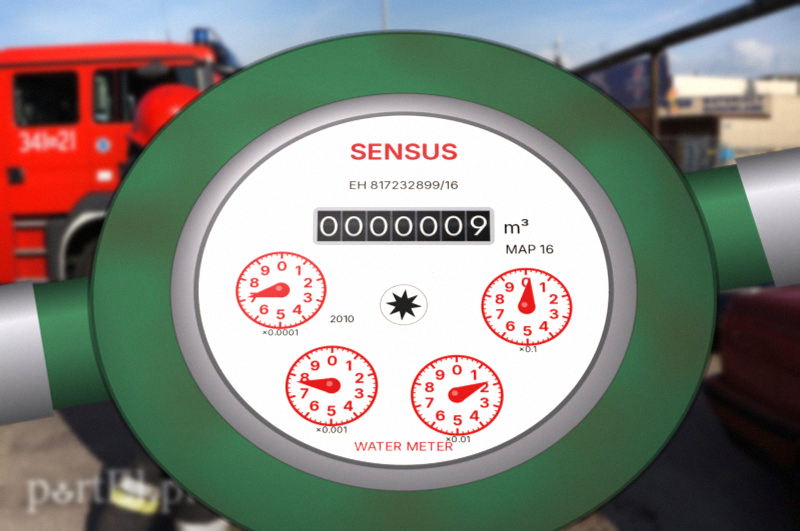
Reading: 9.0177; m³
